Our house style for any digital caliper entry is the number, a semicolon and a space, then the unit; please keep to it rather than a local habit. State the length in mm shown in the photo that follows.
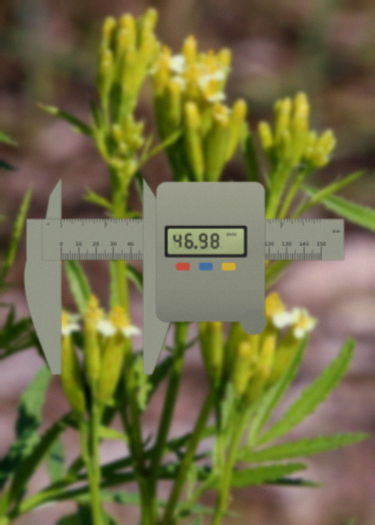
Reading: 46.98; mm
